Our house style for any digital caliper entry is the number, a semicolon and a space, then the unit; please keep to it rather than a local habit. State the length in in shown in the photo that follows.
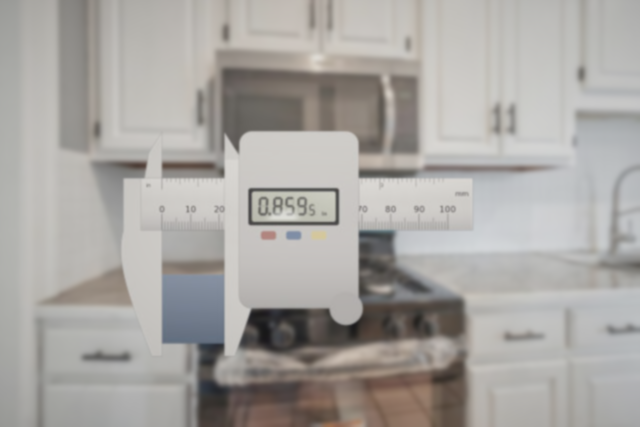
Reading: 0.8595; in
